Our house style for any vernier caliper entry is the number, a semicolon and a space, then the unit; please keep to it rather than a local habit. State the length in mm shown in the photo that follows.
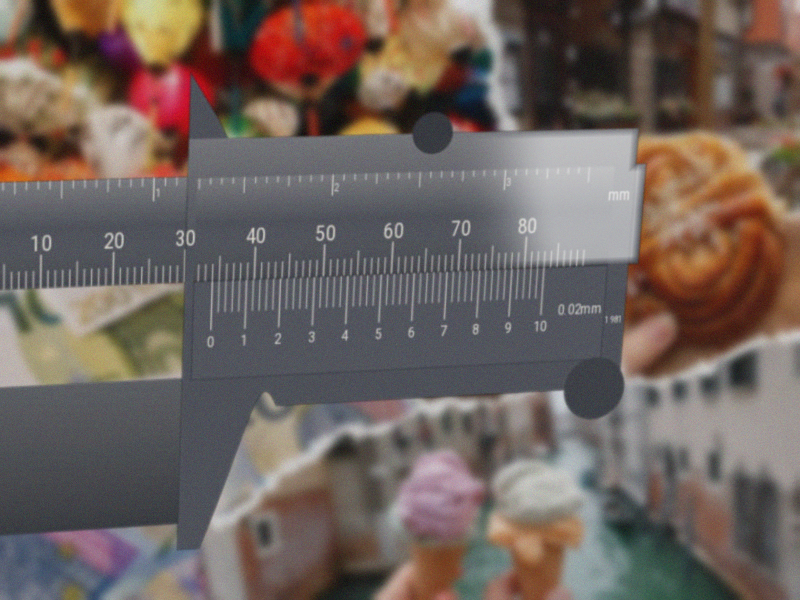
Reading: 34.0; mm
